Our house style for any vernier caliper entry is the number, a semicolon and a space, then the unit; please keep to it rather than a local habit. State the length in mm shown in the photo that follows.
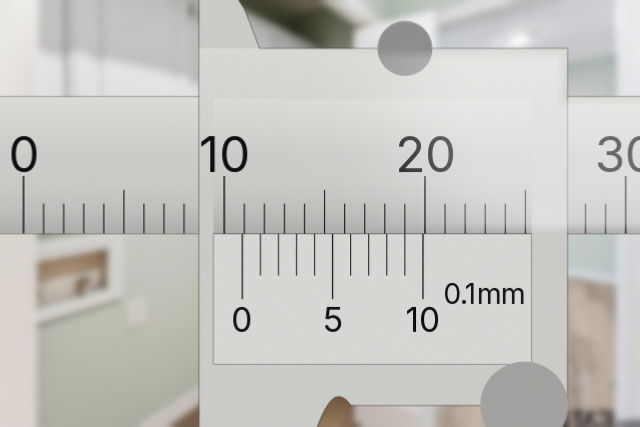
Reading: 10.9; mm
